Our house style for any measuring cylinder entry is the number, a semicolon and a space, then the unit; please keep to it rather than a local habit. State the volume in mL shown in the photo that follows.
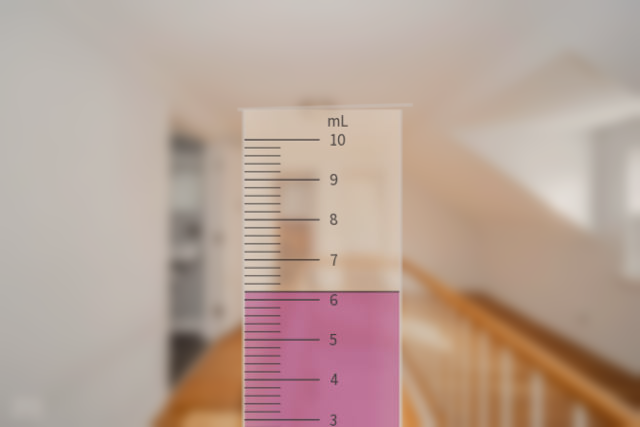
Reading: 6.2; mL
